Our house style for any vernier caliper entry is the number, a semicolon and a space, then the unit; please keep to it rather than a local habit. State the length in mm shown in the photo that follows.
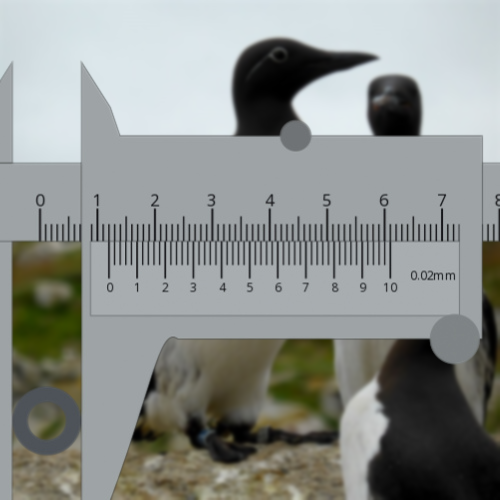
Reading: 12.0; mm
